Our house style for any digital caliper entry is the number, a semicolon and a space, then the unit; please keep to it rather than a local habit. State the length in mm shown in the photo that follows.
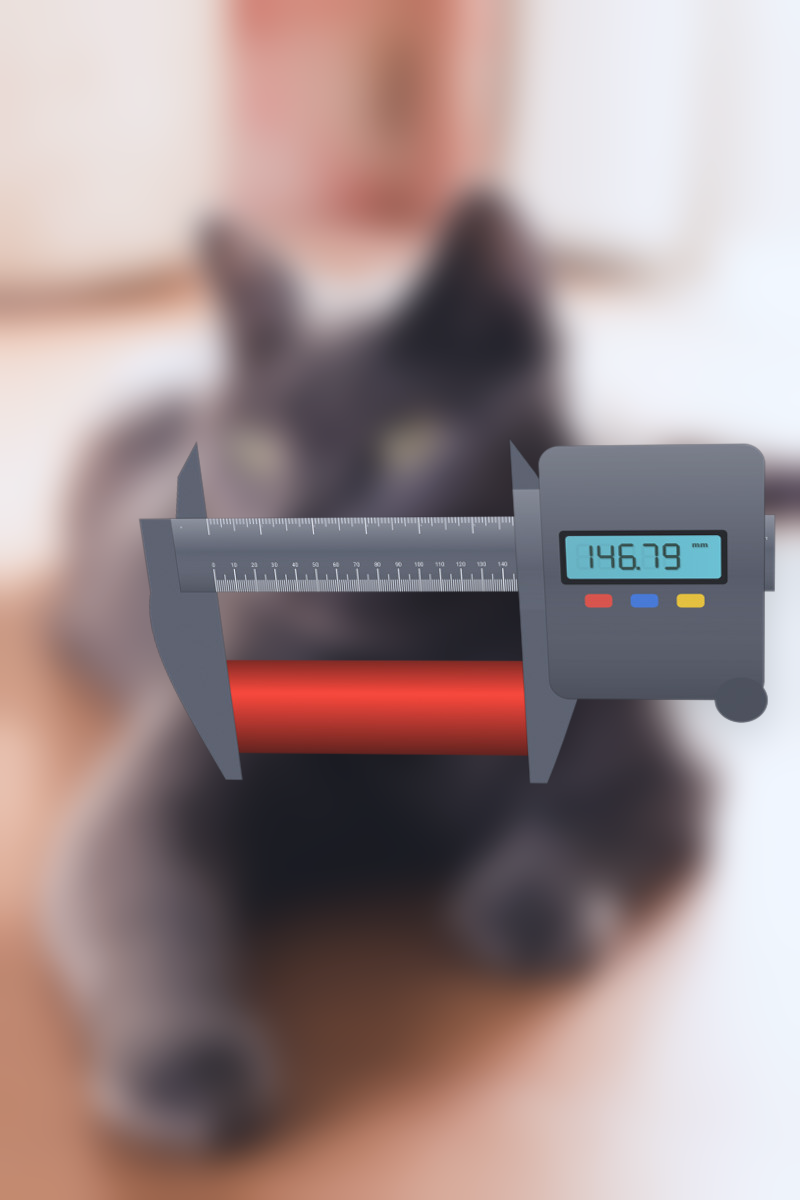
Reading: 146.79; mm
